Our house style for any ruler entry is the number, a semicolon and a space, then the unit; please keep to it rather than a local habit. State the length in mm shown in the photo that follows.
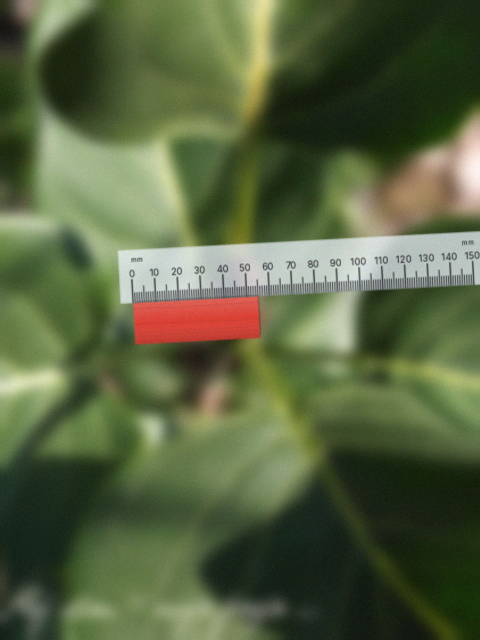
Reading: 55; mm
